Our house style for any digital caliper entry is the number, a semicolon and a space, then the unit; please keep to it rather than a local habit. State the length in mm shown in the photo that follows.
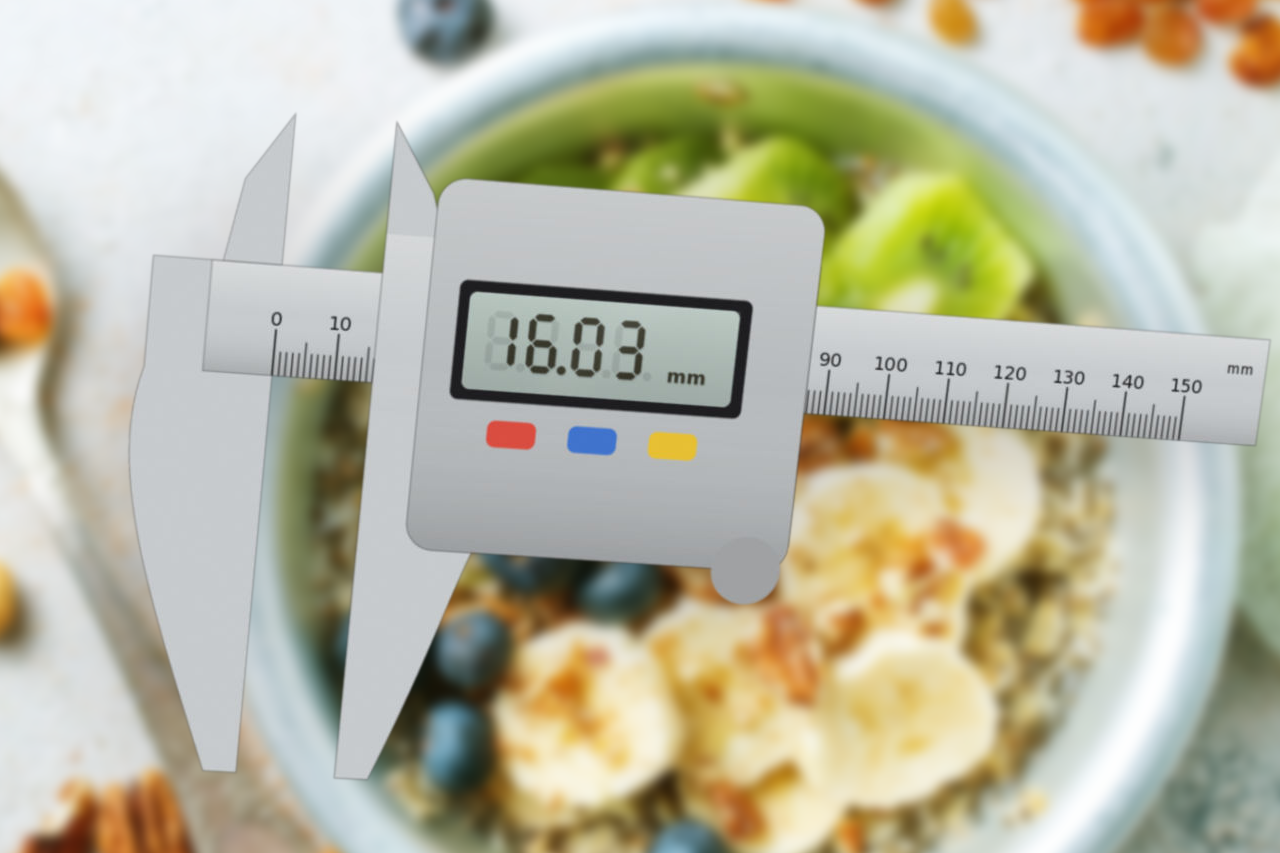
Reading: 16.03; mm
